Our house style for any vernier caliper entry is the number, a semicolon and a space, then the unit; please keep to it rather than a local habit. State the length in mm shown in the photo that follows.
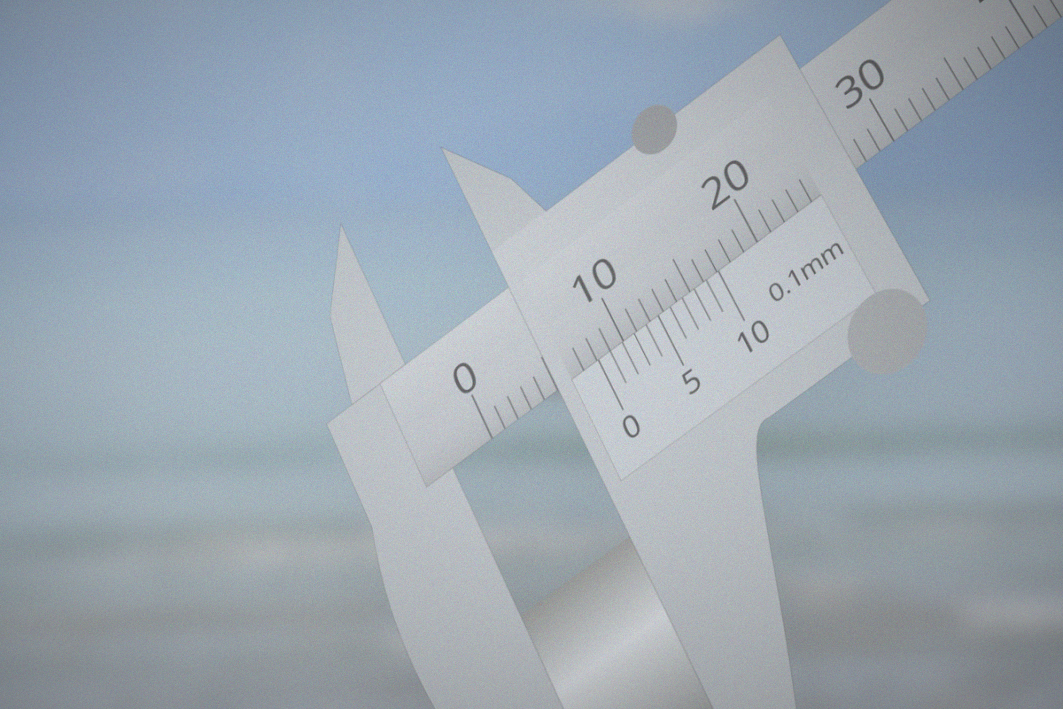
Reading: 8.1; mm
